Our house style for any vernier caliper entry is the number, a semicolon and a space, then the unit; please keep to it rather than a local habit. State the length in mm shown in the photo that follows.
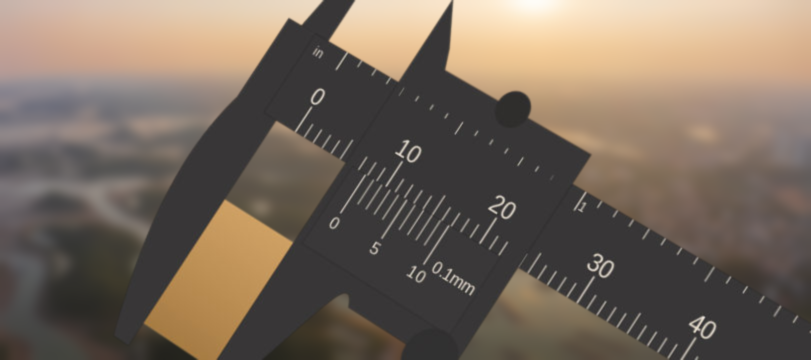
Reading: 7.8; mm
